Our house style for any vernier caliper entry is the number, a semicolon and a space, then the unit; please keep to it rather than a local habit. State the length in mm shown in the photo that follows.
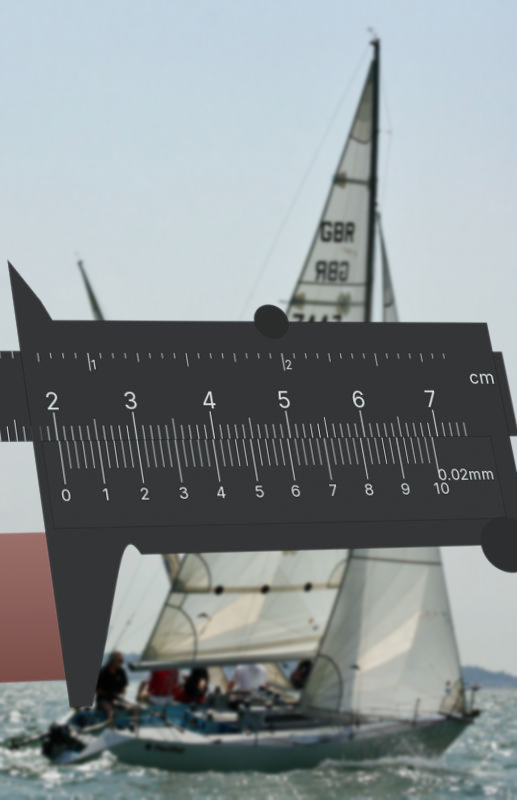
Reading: 20.2; mm
